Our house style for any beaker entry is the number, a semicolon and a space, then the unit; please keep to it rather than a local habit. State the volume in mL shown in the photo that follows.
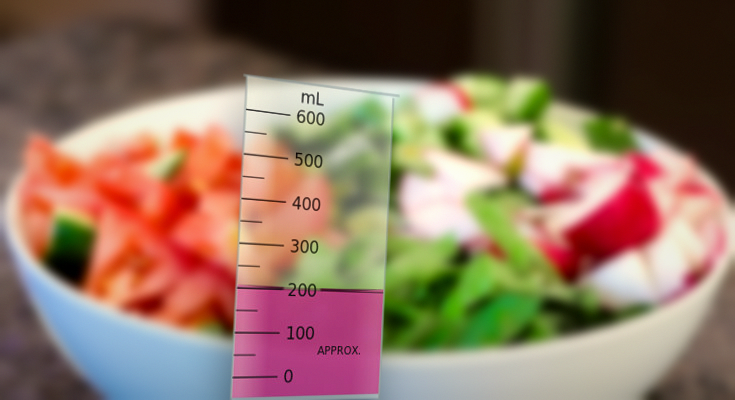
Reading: 200; mL
